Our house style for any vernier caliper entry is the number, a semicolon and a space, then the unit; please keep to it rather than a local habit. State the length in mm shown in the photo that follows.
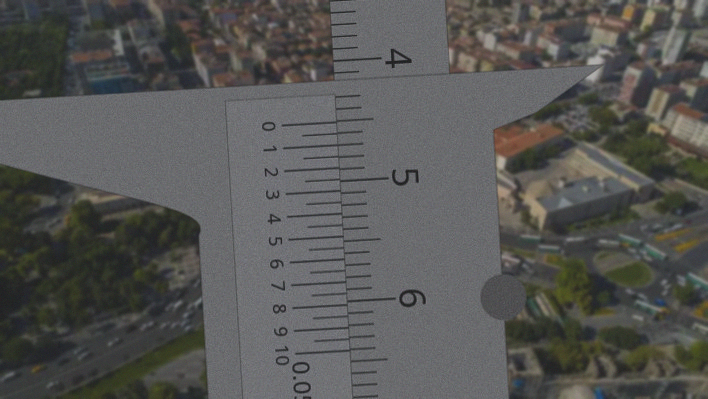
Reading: 45.1; mm
